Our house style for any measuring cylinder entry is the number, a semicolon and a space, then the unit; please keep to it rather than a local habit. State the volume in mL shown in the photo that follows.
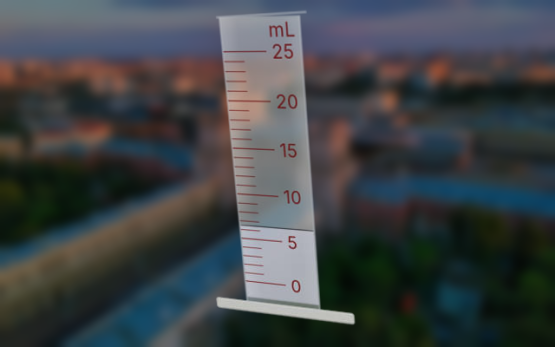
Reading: 6.5; mL
